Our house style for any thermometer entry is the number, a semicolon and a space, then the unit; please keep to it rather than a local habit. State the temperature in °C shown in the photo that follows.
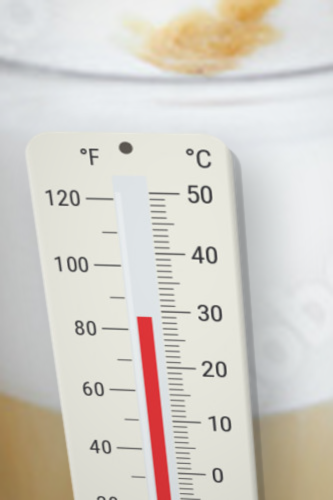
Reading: 29; °C
